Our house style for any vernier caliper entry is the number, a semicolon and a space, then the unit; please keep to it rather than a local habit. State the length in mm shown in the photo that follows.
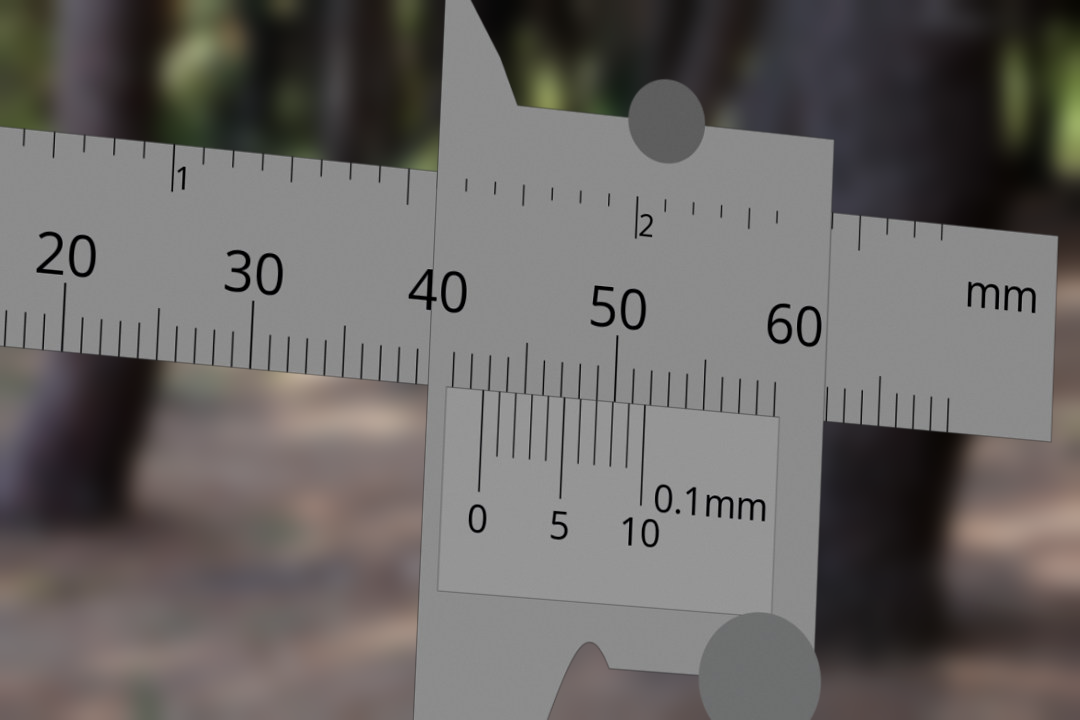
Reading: 42.7; mm
